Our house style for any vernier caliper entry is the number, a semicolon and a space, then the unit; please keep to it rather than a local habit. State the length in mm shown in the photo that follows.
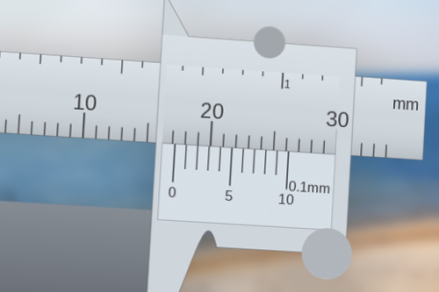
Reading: 17.2; mm
